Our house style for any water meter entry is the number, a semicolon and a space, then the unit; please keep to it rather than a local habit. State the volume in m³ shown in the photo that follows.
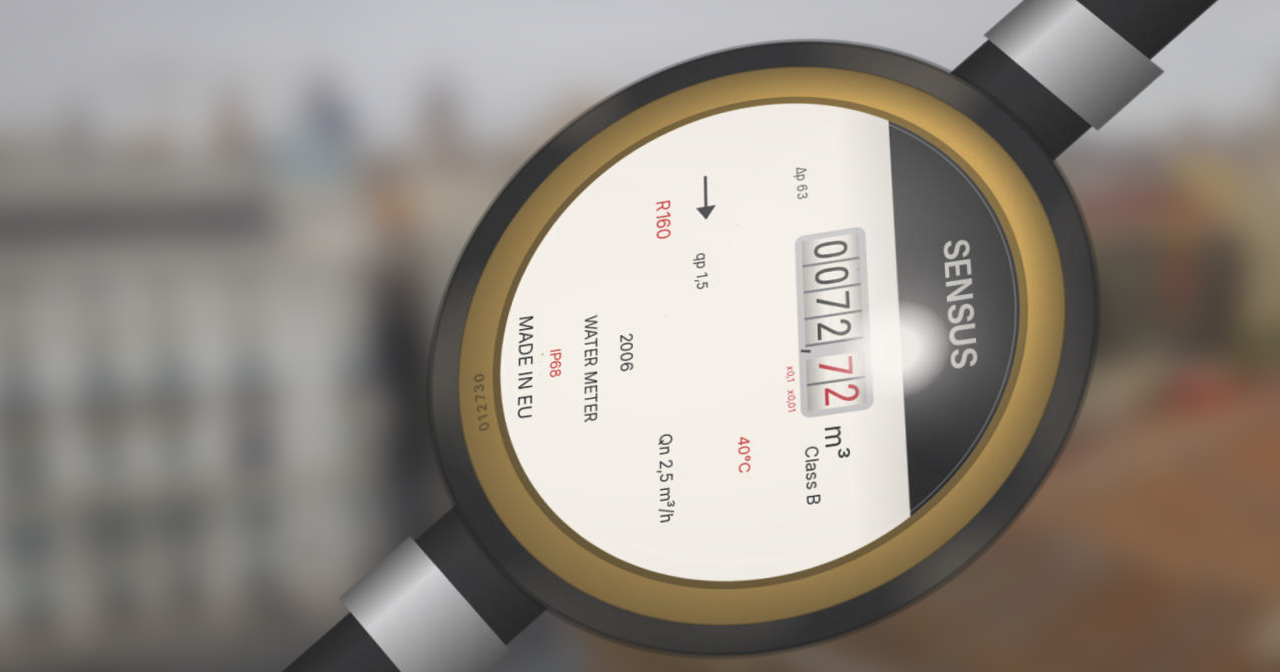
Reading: 72.72; m³
